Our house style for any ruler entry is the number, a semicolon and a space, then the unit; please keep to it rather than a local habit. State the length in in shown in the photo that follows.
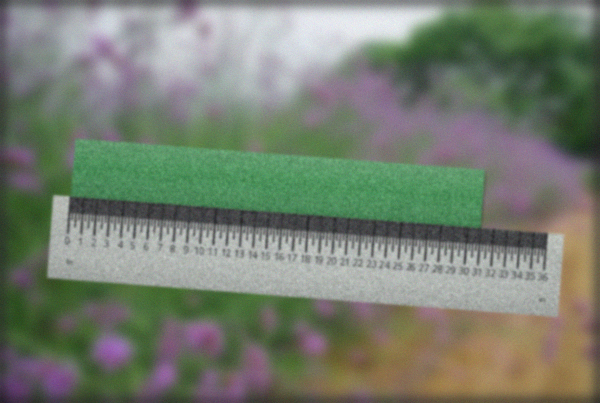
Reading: 31; in
